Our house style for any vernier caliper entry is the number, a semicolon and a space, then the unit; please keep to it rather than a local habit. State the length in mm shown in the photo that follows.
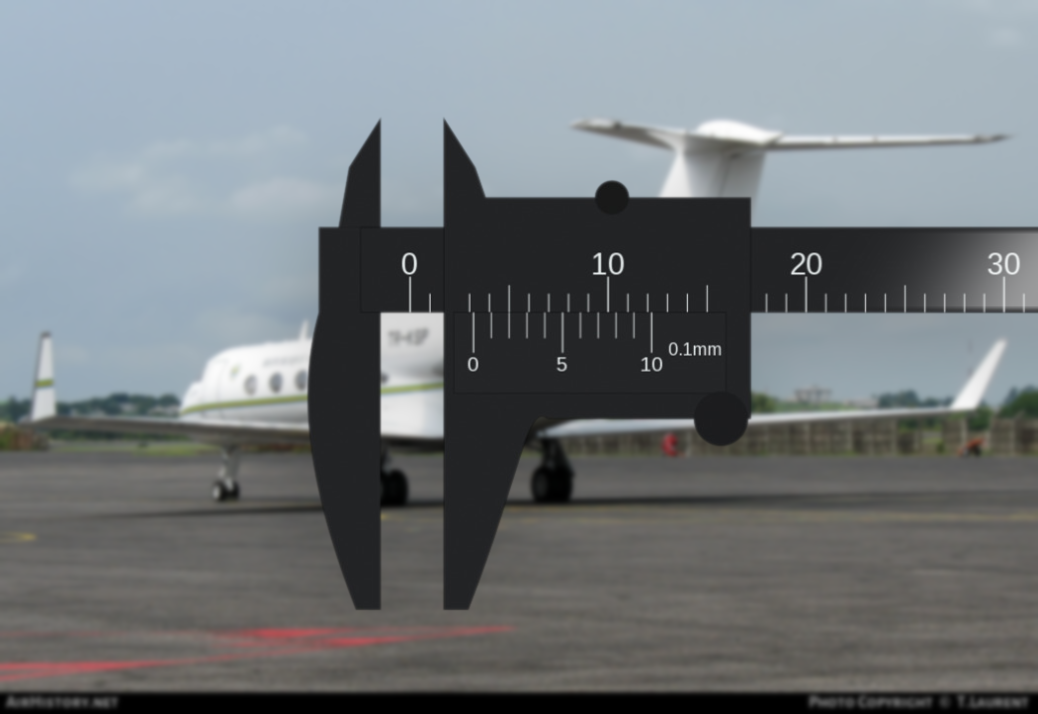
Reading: 3.2; mm
